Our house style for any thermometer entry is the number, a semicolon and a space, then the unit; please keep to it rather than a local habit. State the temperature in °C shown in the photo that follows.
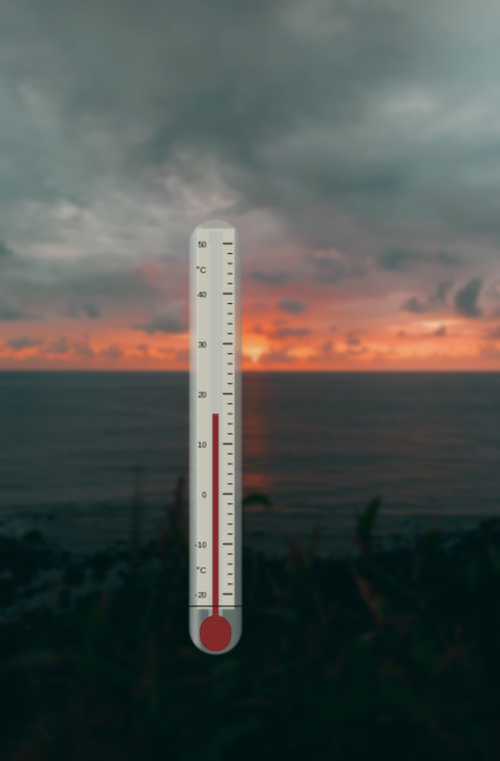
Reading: 16; °C
